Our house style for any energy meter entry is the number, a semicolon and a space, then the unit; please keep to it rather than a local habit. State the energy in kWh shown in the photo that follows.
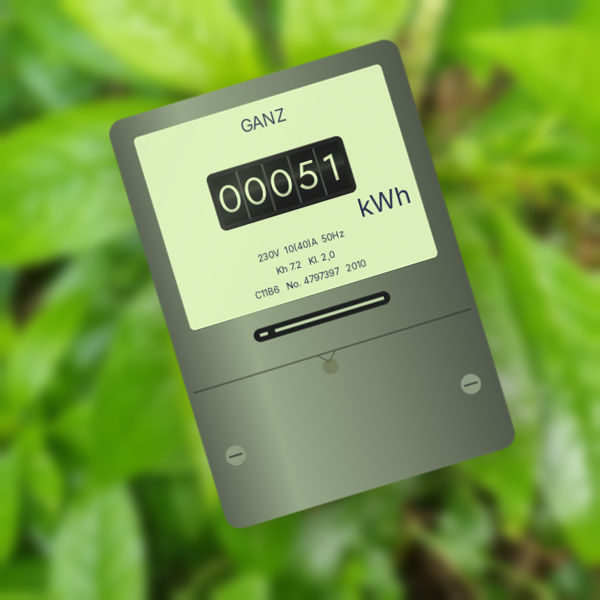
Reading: 51; kWh
